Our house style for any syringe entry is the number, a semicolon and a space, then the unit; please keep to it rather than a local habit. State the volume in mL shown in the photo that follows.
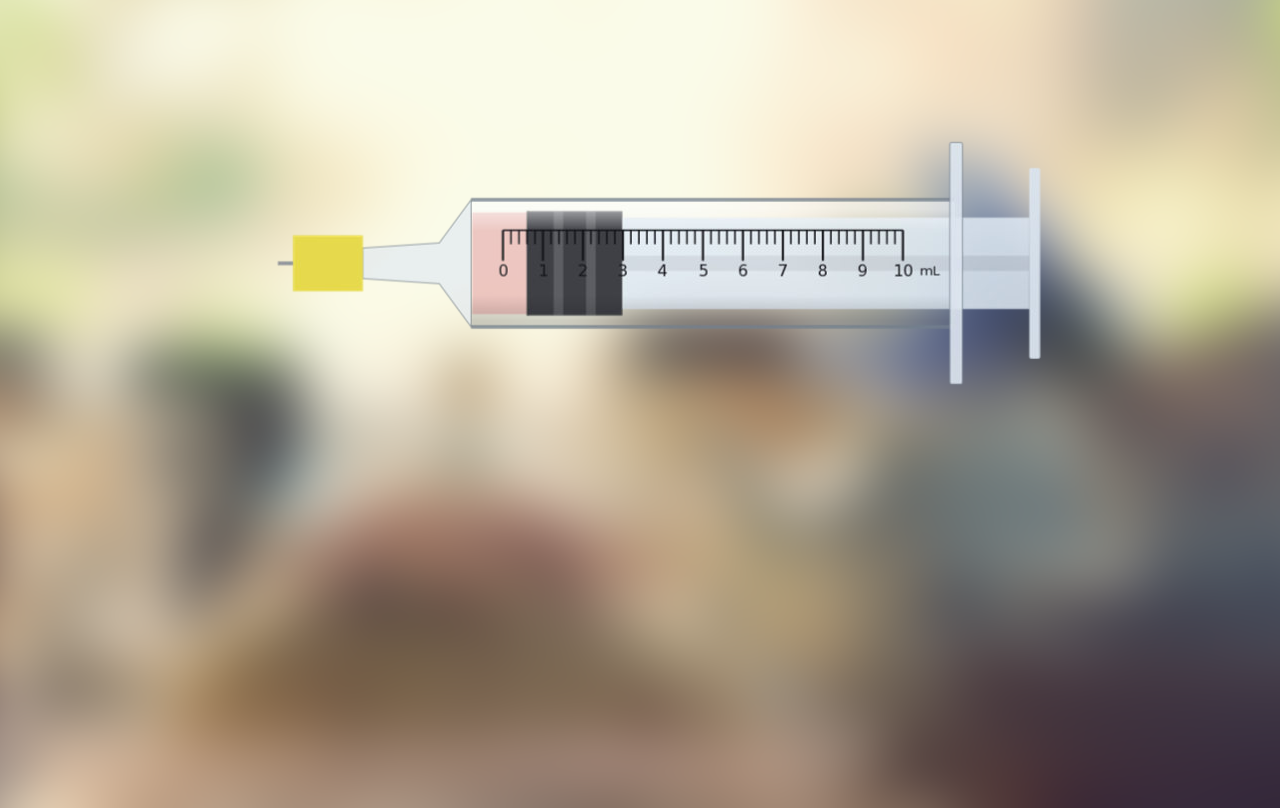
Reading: 0.6; mL
